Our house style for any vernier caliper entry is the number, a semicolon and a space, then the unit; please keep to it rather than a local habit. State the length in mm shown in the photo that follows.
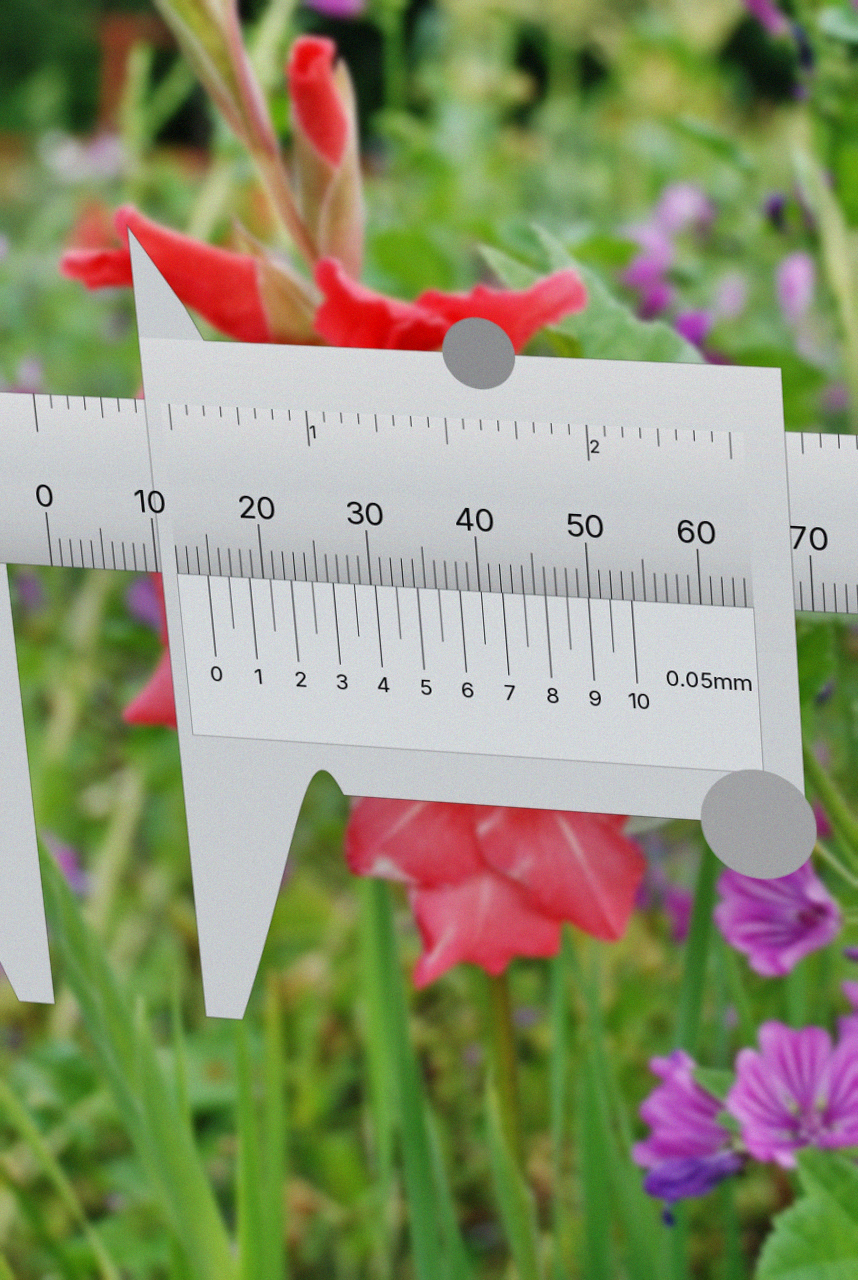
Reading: 14.8; mm
